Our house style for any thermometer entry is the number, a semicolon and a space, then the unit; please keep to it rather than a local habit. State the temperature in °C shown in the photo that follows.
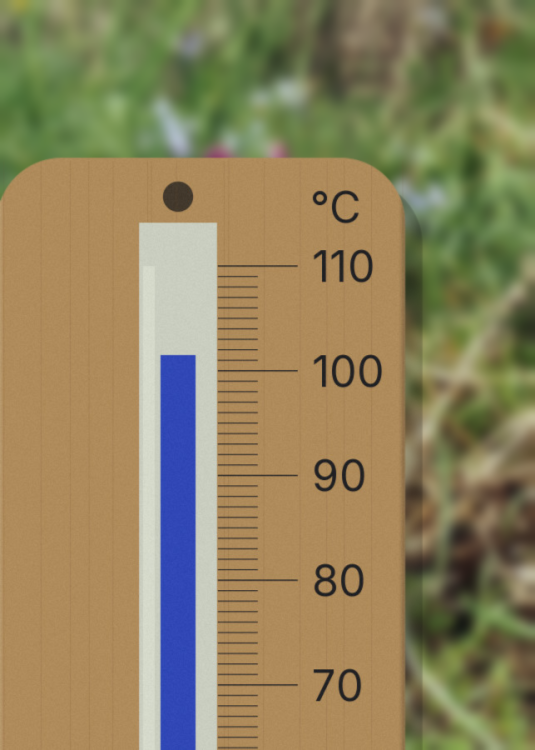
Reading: 101.5; °C
